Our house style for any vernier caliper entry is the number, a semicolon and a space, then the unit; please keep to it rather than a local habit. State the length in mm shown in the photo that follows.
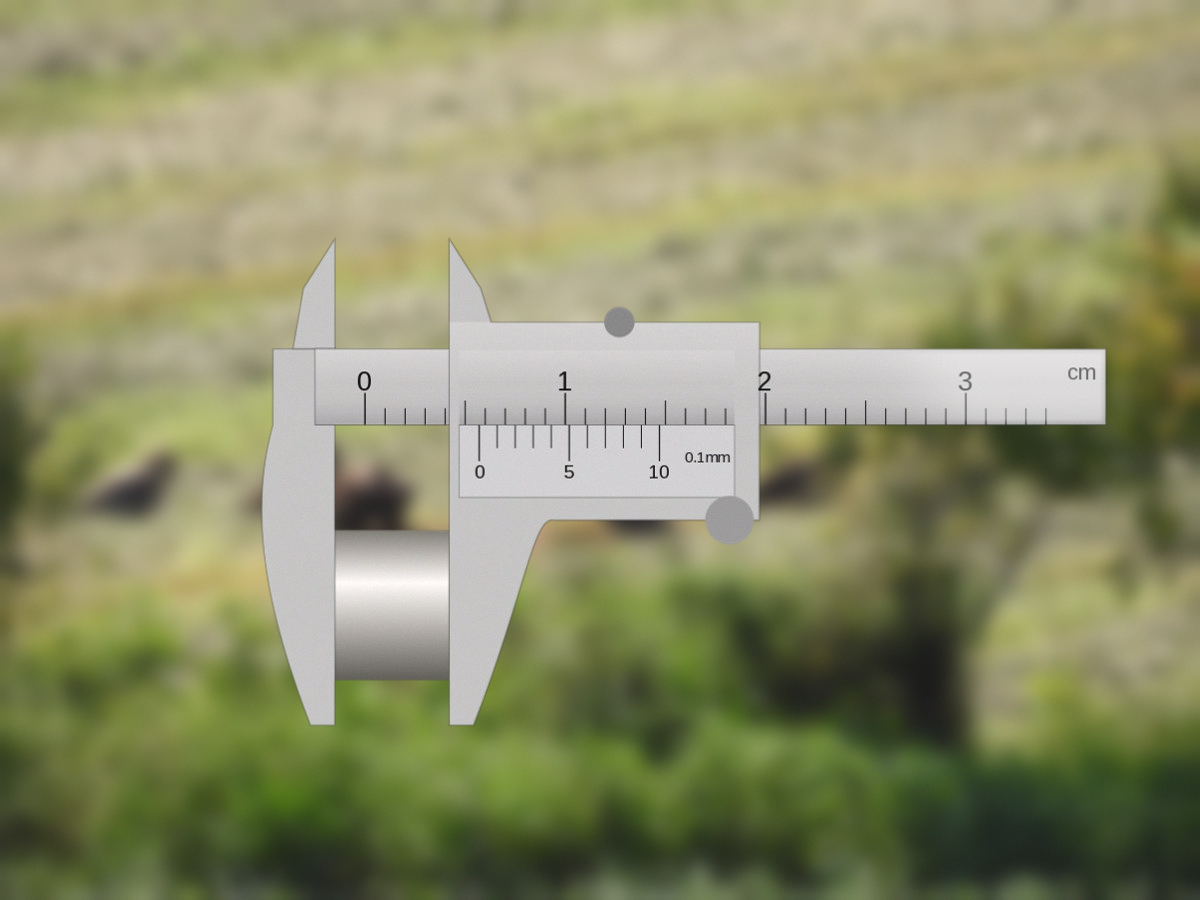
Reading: 5.7; mm
